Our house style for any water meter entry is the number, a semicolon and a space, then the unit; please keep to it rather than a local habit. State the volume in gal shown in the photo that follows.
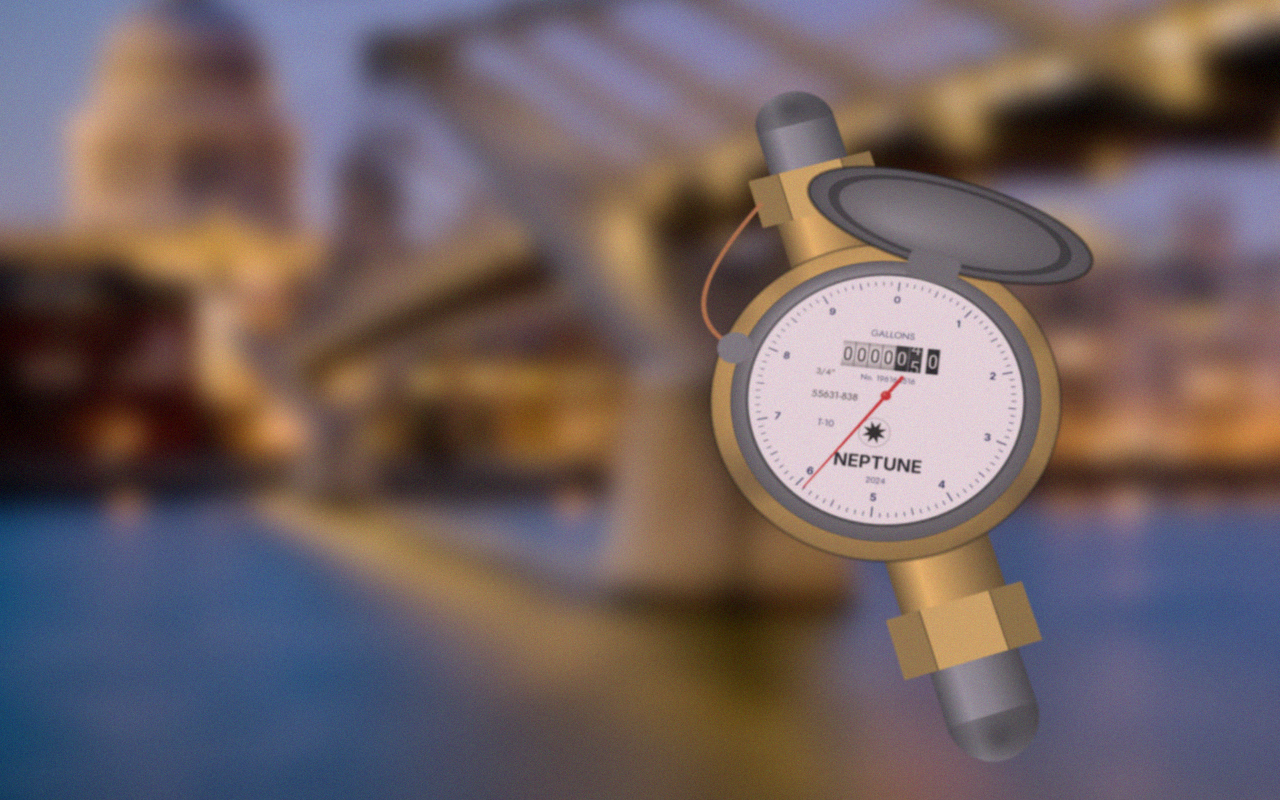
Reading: 45.9; gal
